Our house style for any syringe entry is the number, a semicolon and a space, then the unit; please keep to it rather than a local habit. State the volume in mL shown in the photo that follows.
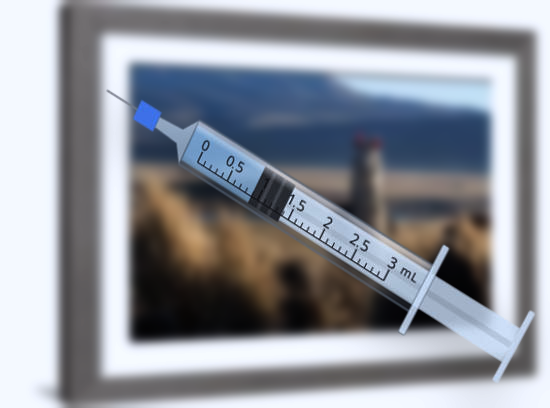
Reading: 0.9; mL
